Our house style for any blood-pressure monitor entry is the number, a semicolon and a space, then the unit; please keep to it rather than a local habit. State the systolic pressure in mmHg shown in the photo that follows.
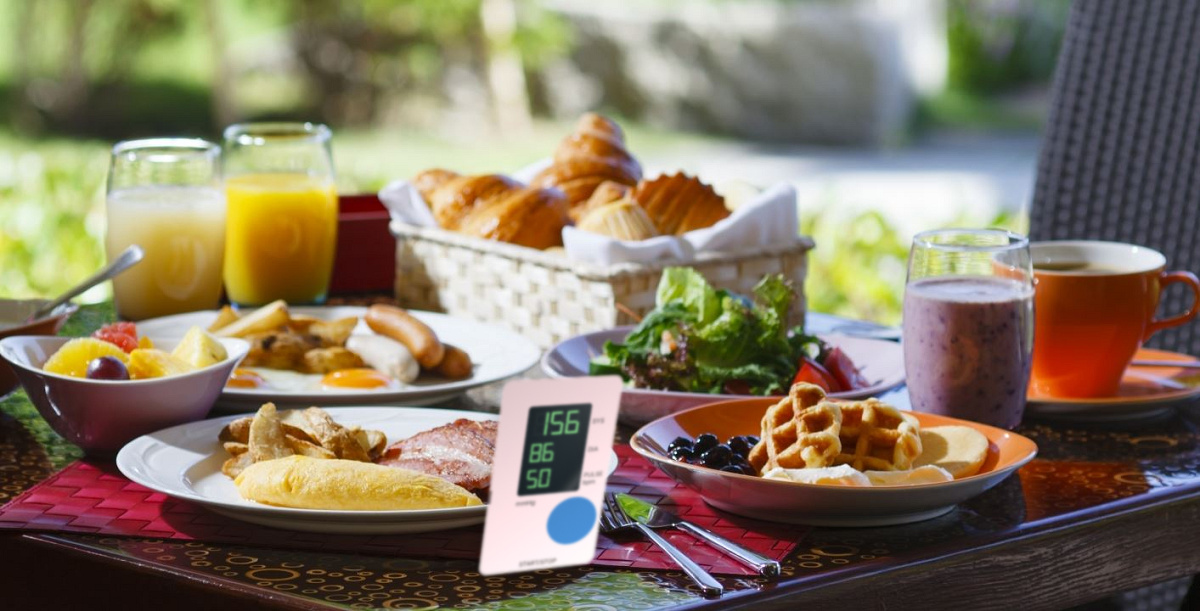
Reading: 156; mmHg
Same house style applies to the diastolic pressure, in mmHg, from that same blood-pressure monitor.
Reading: 86; mmHg
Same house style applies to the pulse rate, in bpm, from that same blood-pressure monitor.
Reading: 50; bpm
